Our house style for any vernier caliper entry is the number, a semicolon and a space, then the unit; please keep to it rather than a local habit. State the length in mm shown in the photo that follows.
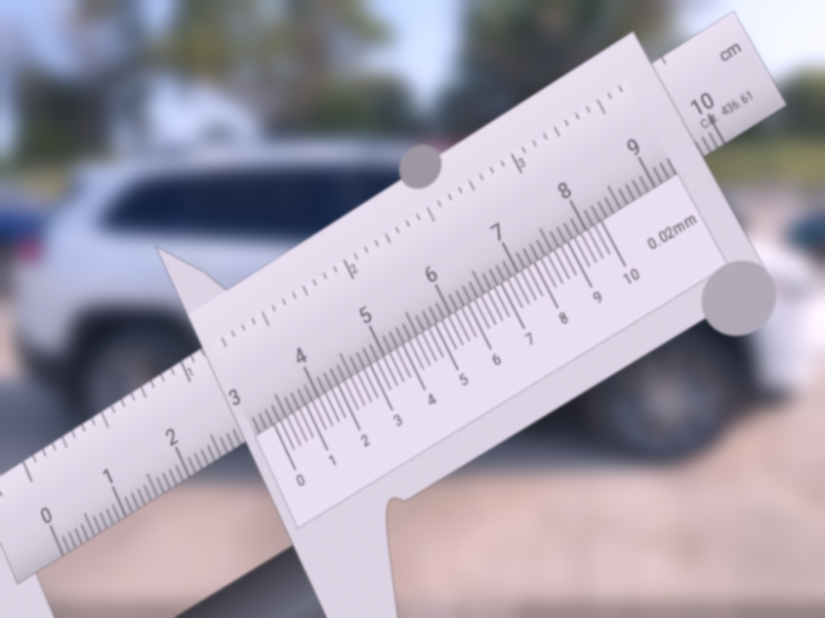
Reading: 33.2; mm
